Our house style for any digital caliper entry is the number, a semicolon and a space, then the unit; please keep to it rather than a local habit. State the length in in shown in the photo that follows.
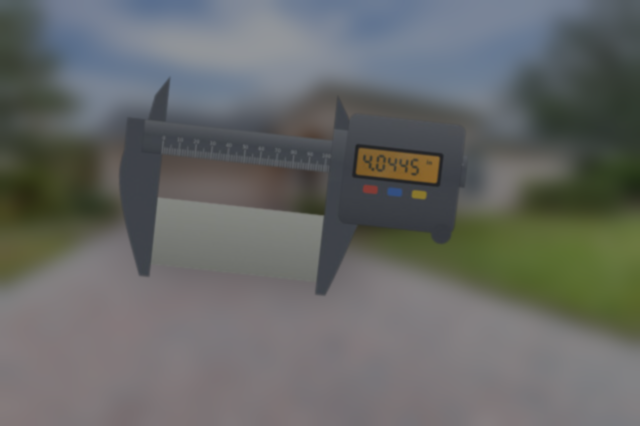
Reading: 4.0445; in
